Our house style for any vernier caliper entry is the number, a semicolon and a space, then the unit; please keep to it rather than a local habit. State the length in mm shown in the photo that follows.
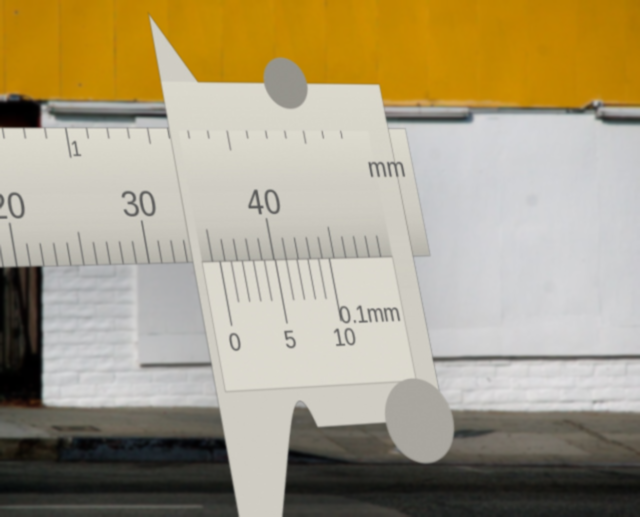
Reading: 35.6; mm
